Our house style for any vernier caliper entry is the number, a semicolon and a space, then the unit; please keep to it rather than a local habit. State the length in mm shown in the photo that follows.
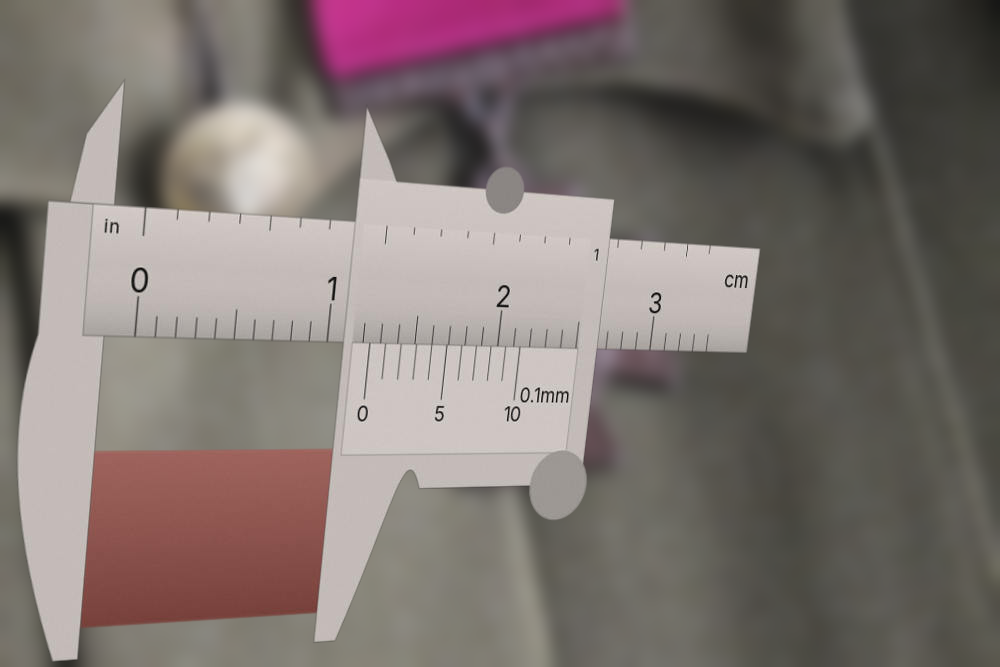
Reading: 12.4; mm
